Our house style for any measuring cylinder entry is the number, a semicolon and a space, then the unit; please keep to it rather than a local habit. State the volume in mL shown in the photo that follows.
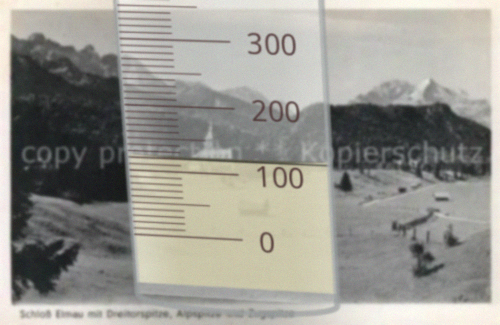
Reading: 120; mL
